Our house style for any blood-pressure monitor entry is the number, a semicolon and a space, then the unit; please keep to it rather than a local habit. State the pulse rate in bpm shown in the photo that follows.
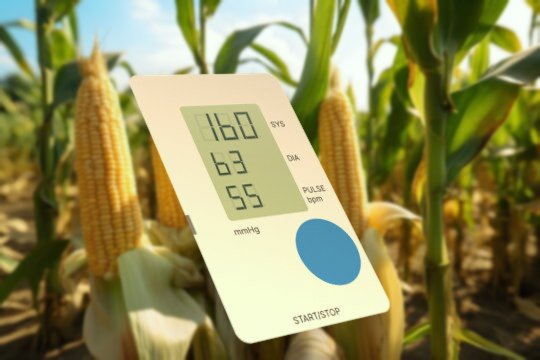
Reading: 55; bpm
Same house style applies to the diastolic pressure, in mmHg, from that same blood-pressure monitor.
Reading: 63; mmHg
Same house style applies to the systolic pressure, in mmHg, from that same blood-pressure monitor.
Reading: 160; mmHg
